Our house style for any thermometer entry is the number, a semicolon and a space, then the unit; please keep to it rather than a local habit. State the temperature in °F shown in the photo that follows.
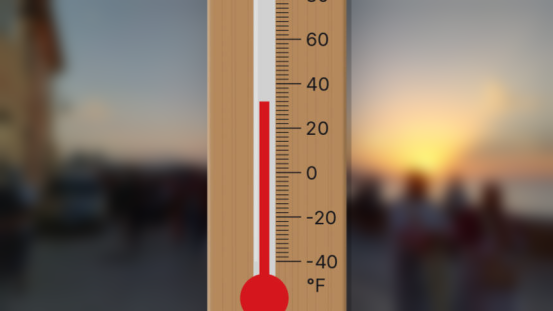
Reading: 32; °F
